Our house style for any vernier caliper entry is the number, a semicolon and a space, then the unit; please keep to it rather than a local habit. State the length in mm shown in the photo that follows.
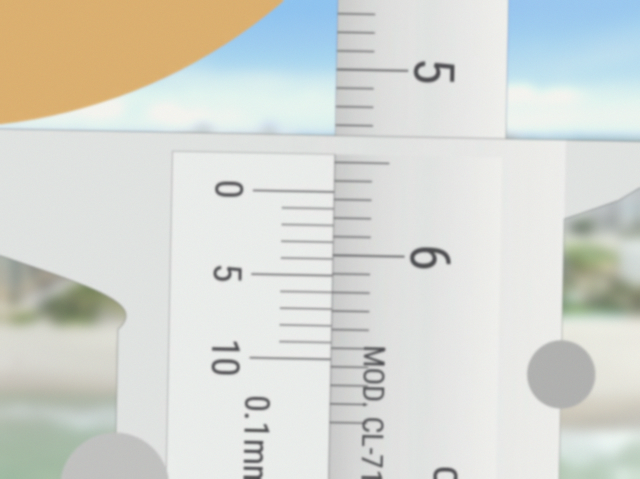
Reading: 56.6; mm
